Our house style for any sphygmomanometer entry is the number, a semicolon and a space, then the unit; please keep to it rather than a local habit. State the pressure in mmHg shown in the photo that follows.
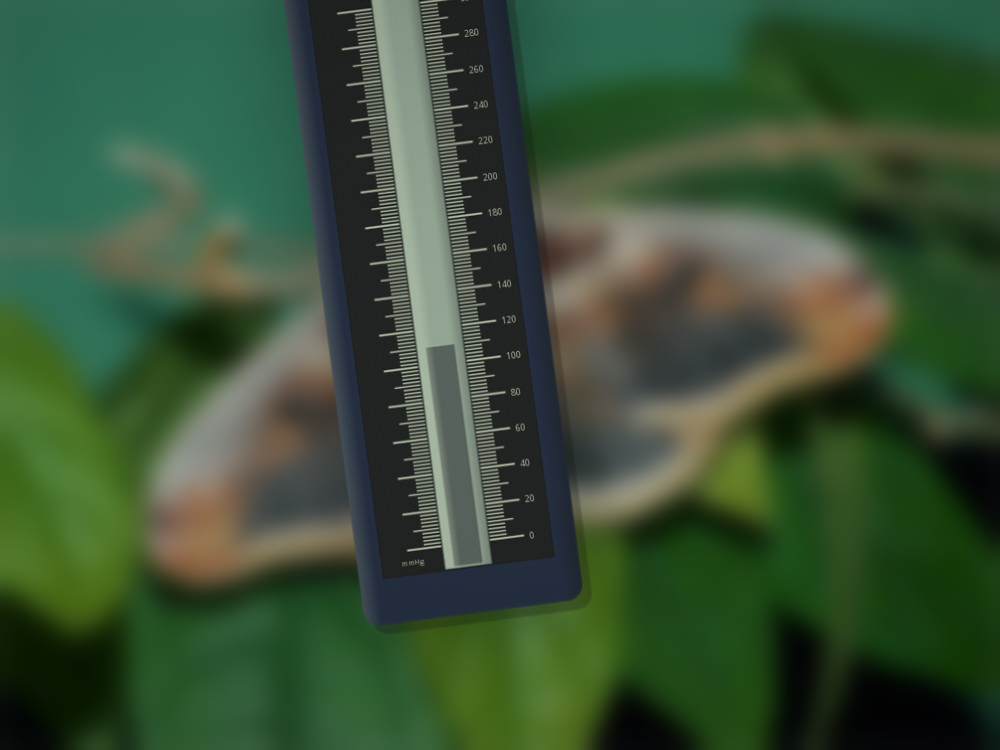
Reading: 110; mmHg
